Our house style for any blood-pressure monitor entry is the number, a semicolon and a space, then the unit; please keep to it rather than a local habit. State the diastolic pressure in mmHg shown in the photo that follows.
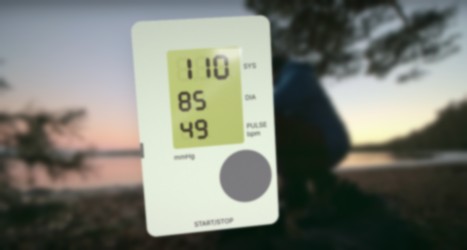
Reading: 85; mmHg
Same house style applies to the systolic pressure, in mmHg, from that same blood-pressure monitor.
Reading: 110; mmHg
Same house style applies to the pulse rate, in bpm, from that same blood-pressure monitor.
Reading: 49; bpm
